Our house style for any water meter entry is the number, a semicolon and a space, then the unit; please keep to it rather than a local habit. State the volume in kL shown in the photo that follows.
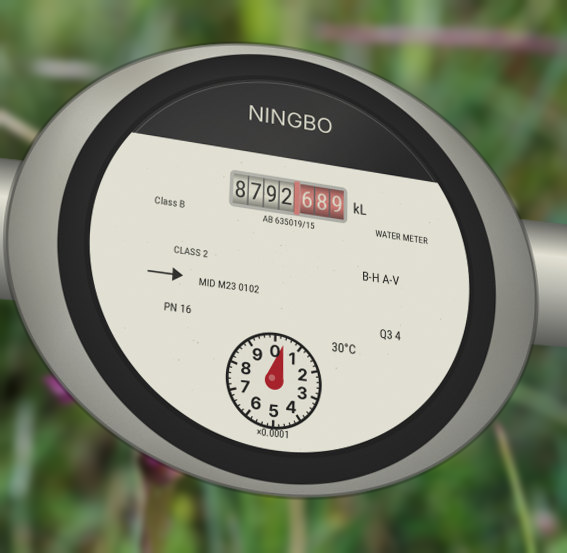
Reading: 8792.6890; kL
